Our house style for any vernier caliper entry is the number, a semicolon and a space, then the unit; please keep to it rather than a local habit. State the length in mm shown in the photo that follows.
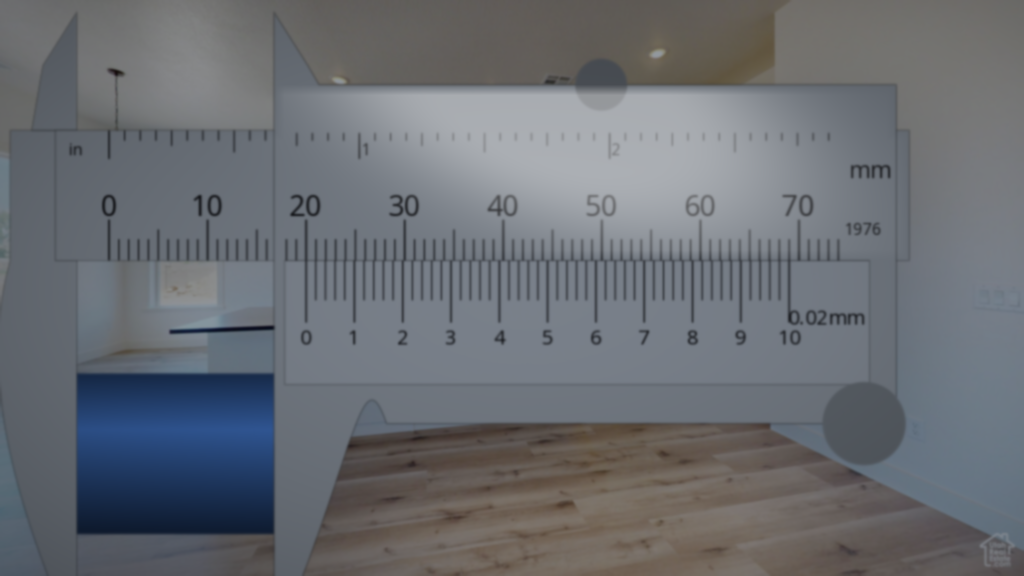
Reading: 20.0; mm
